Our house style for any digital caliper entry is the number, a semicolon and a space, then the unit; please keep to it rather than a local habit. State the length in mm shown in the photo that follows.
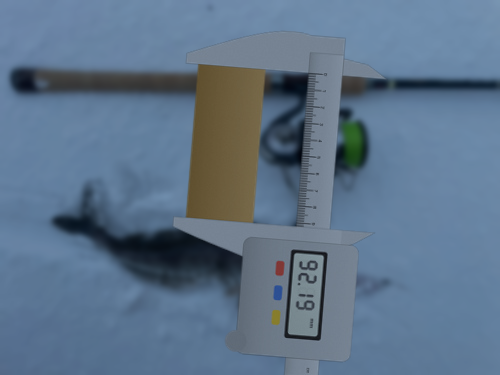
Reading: 92.19; mm
